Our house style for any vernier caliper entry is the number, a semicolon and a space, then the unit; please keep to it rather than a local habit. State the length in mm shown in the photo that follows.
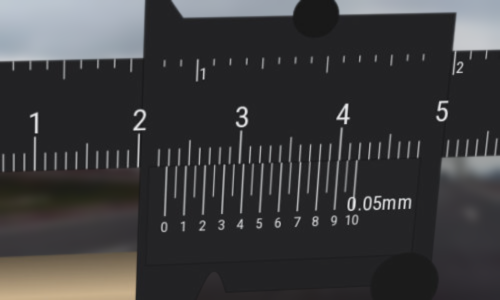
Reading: 22.8; mm
